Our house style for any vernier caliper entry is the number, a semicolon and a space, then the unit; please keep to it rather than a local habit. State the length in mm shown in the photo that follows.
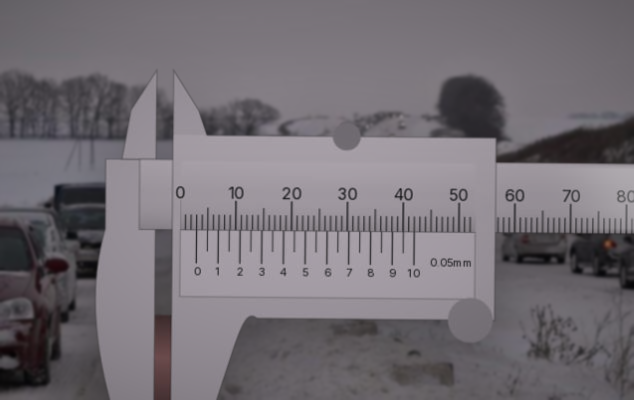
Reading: 3.0; mm
